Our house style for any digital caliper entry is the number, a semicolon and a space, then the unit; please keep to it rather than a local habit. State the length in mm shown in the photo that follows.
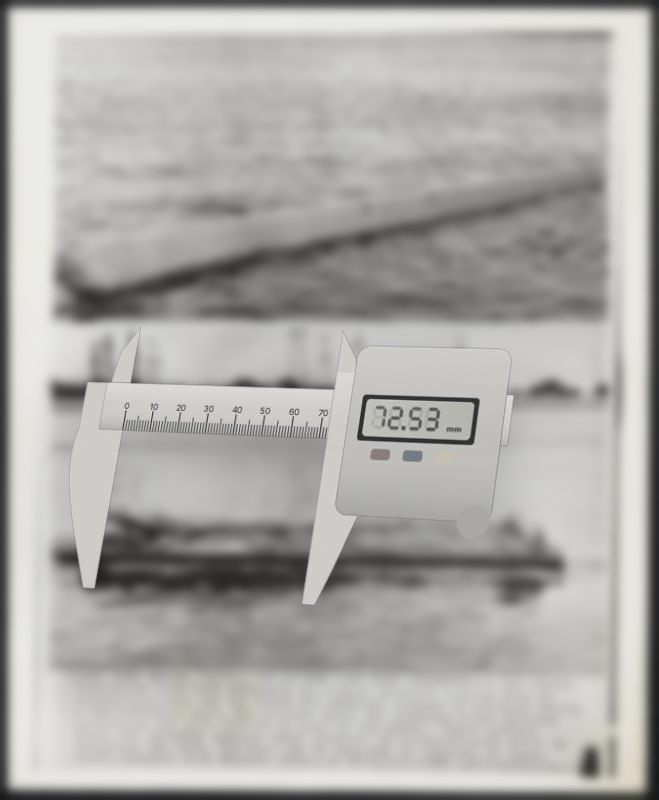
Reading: 72.53; mm
